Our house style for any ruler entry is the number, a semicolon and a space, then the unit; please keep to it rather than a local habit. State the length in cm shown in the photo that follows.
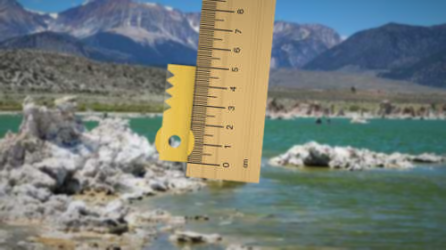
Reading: 5; cm
